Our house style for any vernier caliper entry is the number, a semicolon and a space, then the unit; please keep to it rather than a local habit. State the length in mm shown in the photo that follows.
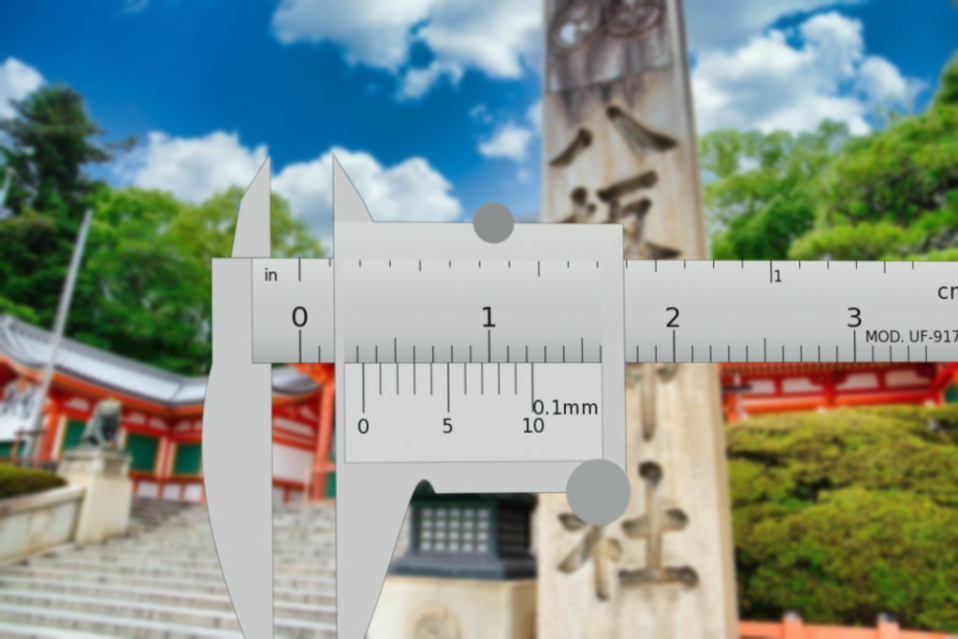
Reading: 3.3; mm
